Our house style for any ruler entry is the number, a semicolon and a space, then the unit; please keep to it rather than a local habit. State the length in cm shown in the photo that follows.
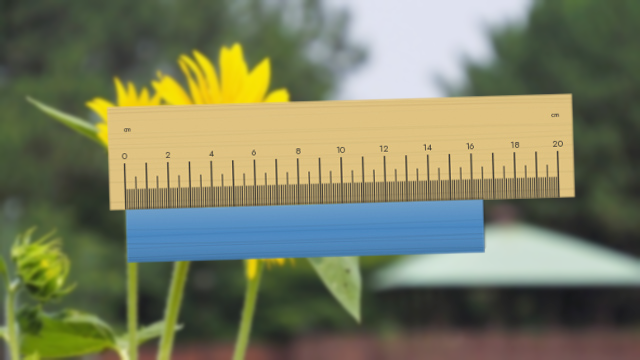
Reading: 16.5; cm
